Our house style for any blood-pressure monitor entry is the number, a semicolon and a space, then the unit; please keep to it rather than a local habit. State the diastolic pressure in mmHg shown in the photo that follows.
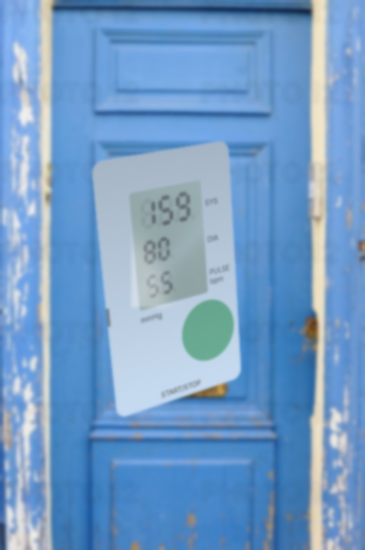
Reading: 80; mmHg
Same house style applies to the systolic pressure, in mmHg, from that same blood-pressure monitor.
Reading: 159; mmHg
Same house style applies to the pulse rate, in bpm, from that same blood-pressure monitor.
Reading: 55; bpm
